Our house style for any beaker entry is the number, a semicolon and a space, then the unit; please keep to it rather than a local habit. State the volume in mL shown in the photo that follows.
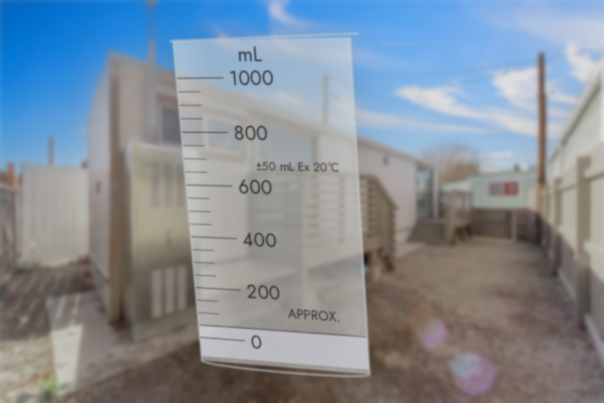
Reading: 50; mL
